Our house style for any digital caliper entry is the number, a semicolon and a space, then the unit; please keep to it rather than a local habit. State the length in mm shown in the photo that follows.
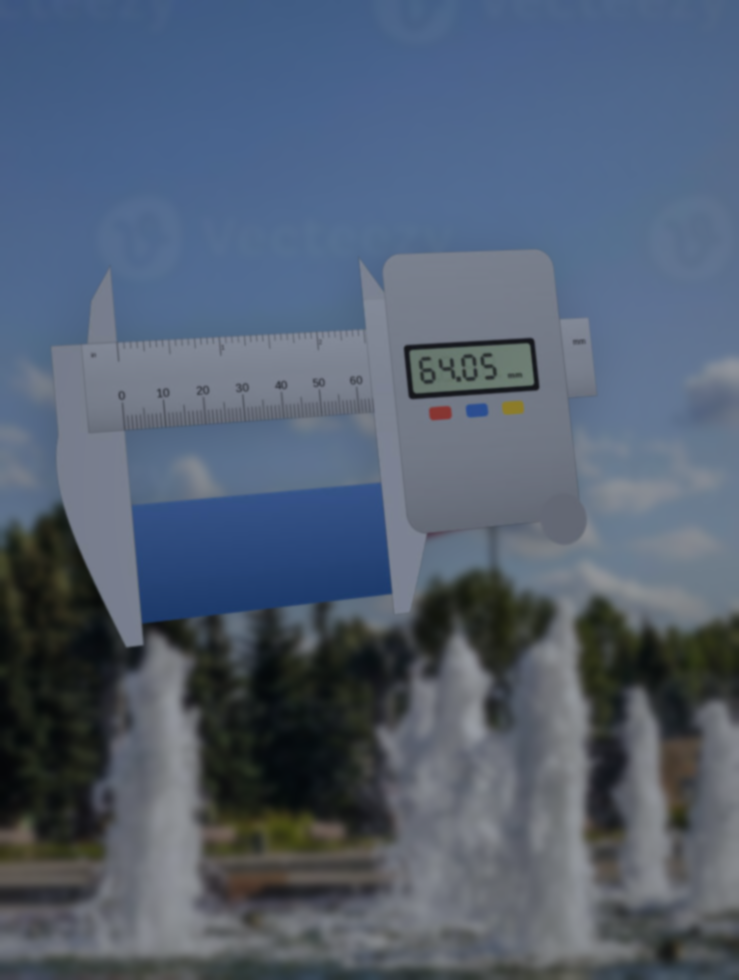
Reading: 64.05; mm
